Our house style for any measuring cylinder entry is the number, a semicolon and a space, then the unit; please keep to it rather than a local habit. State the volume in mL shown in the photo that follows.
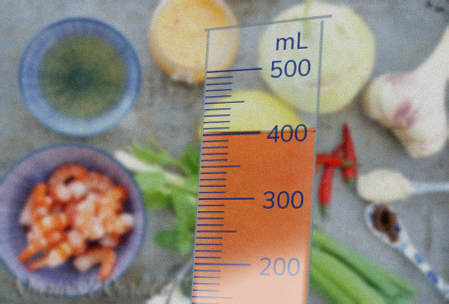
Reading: 400; mL
